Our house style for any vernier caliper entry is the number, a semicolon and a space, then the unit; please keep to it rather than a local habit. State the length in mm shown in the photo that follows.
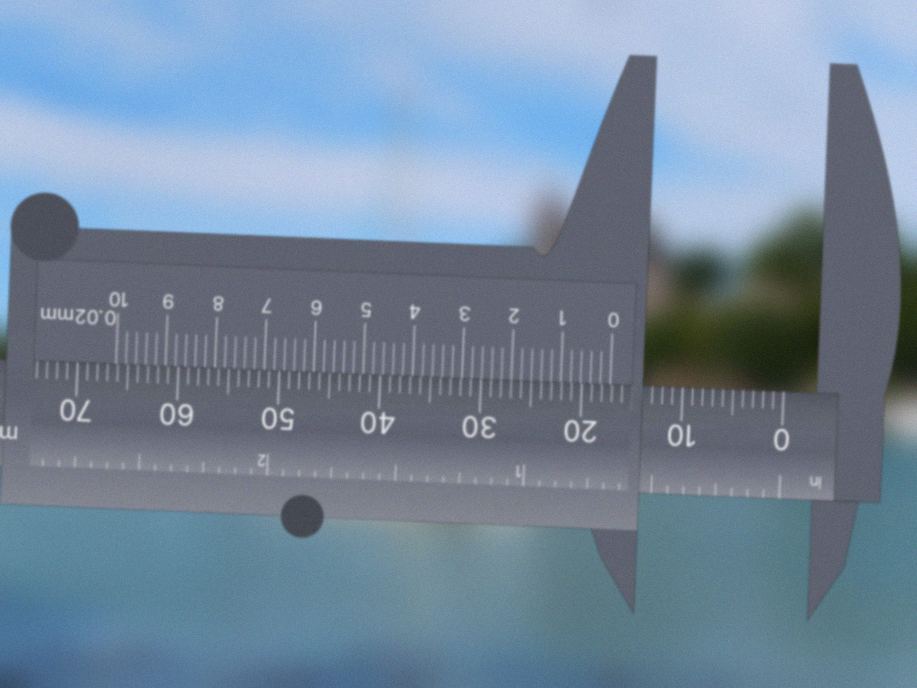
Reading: 17.2; mm
